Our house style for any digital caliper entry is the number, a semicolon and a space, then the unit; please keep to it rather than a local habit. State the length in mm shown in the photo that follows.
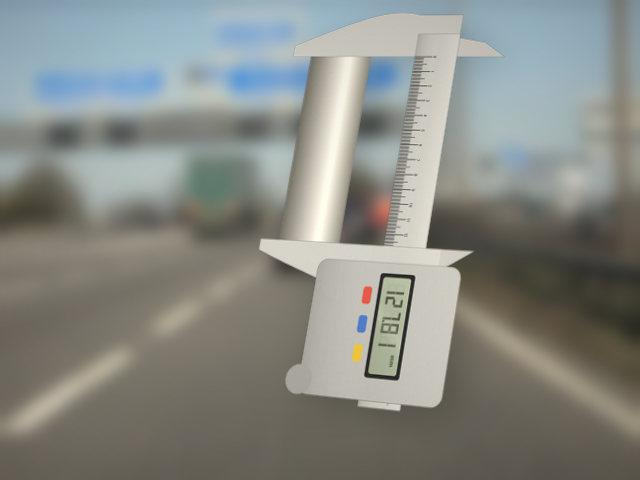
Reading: 127.81; mm
